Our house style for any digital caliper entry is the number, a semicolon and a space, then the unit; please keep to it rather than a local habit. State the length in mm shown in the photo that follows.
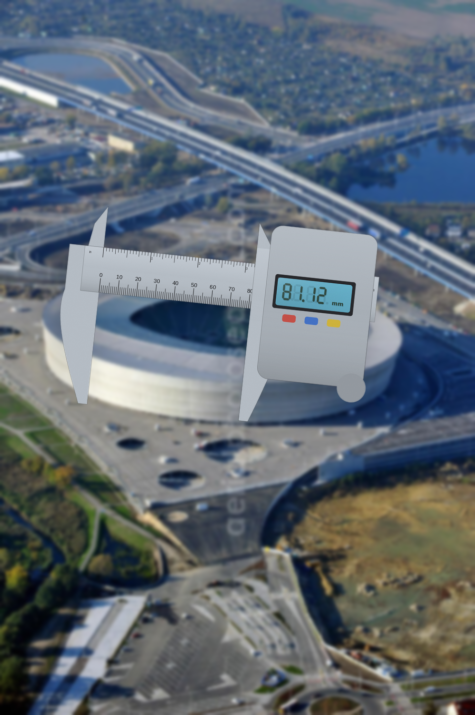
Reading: 81.12; mm
